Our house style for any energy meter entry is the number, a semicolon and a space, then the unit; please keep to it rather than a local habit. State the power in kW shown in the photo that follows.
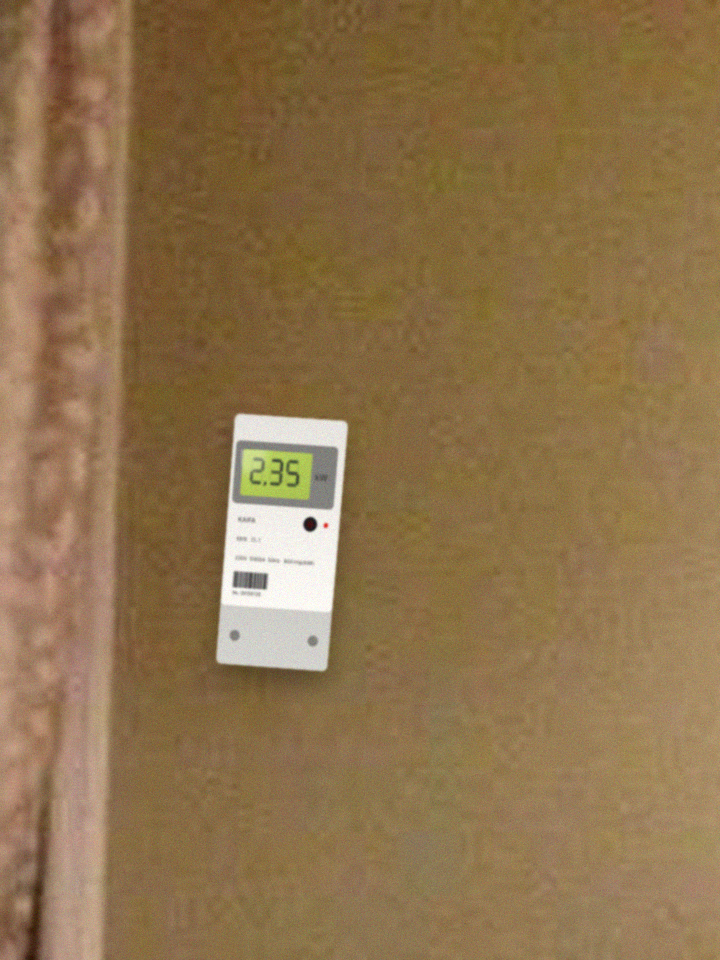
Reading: 2.35; kW
